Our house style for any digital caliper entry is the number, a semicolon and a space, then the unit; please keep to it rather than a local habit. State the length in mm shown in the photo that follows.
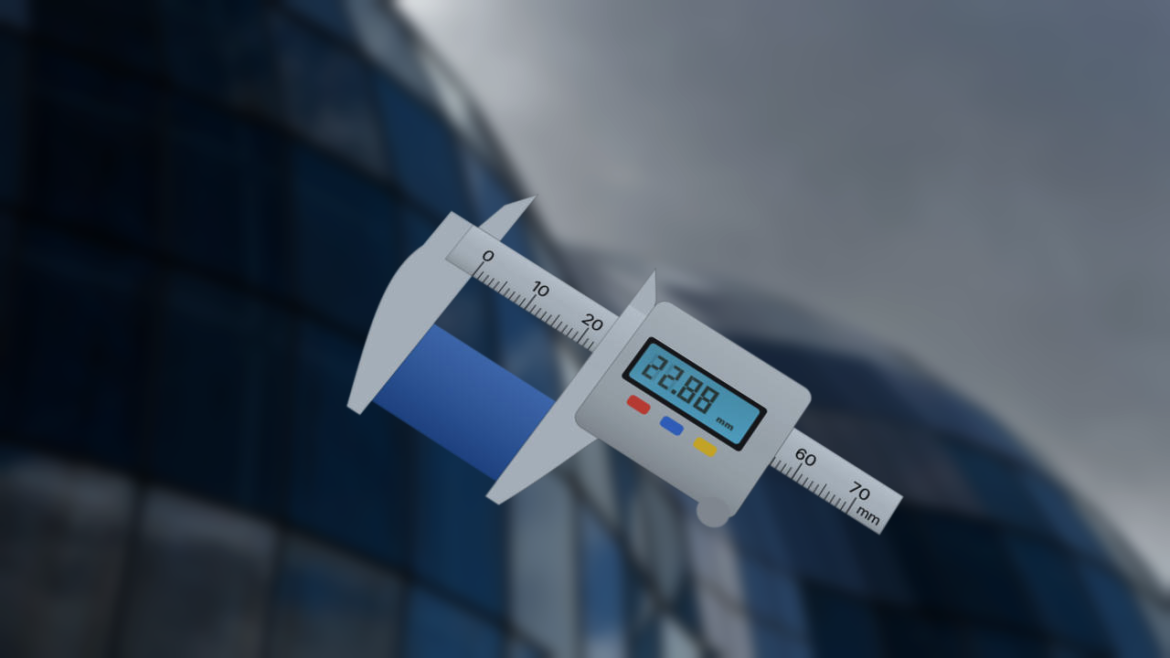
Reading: 22.88; mm
